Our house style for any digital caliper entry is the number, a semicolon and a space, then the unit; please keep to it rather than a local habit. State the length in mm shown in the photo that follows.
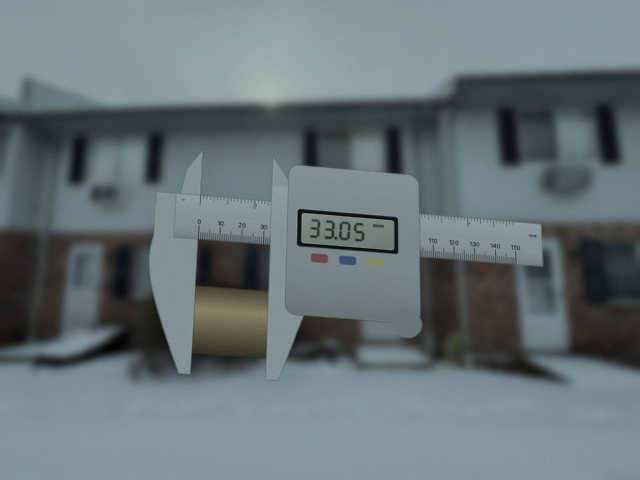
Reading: 33.05; mm
